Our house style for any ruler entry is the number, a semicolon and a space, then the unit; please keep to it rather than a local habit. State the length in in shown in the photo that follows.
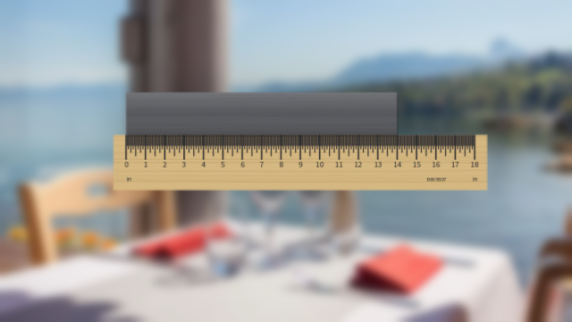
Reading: 14; in
